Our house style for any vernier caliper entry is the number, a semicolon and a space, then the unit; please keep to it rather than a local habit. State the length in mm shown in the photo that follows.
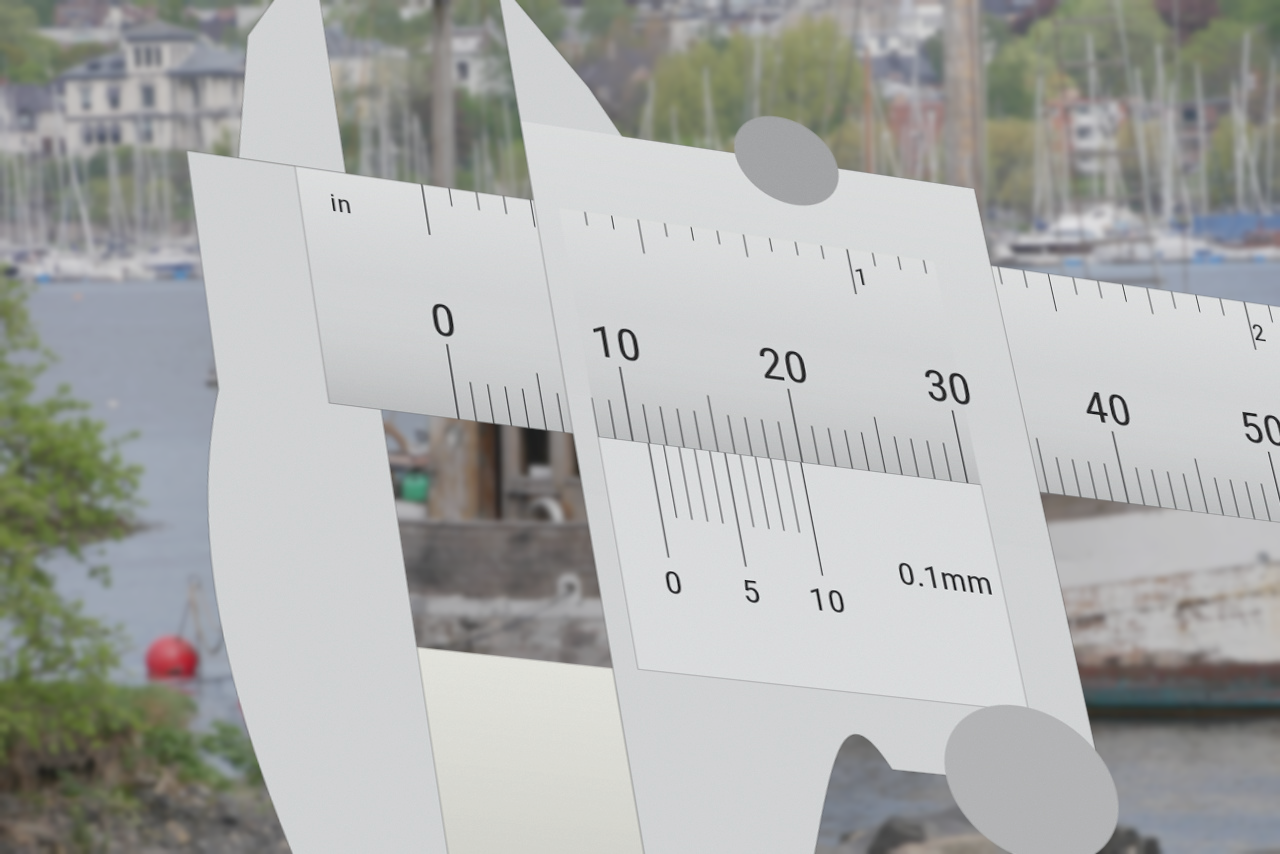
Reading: 10.9; mm
